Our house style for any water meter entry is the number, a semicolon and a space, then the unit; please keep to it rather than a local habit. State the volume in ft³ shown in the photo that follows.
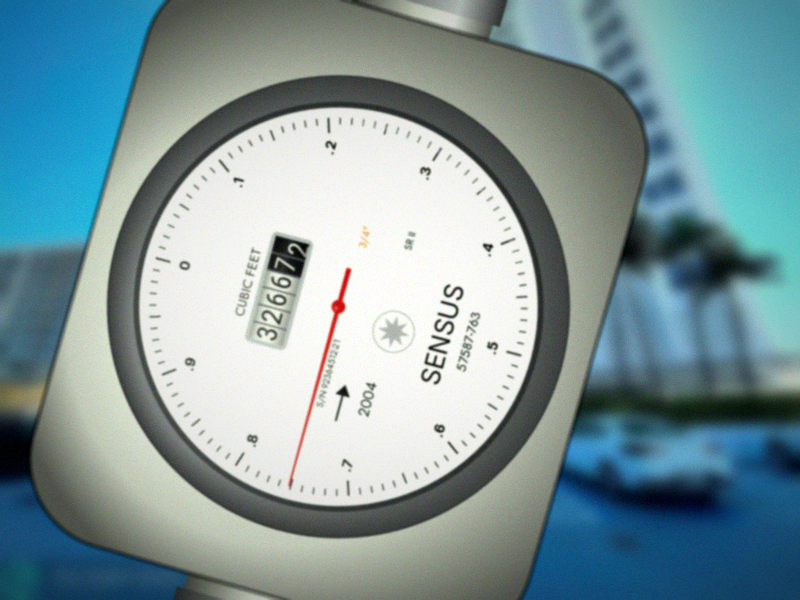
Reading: 326671.75; ft³
